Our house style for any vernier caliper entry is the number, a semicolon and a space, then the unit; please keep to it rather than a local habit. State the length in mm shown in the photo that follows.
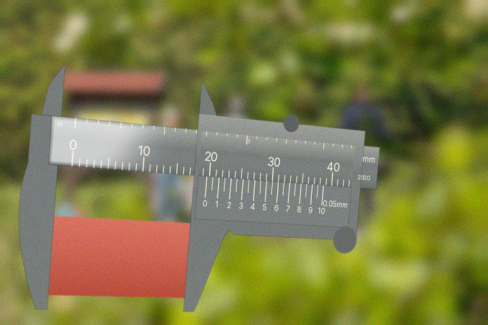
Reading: 19.6; mm
